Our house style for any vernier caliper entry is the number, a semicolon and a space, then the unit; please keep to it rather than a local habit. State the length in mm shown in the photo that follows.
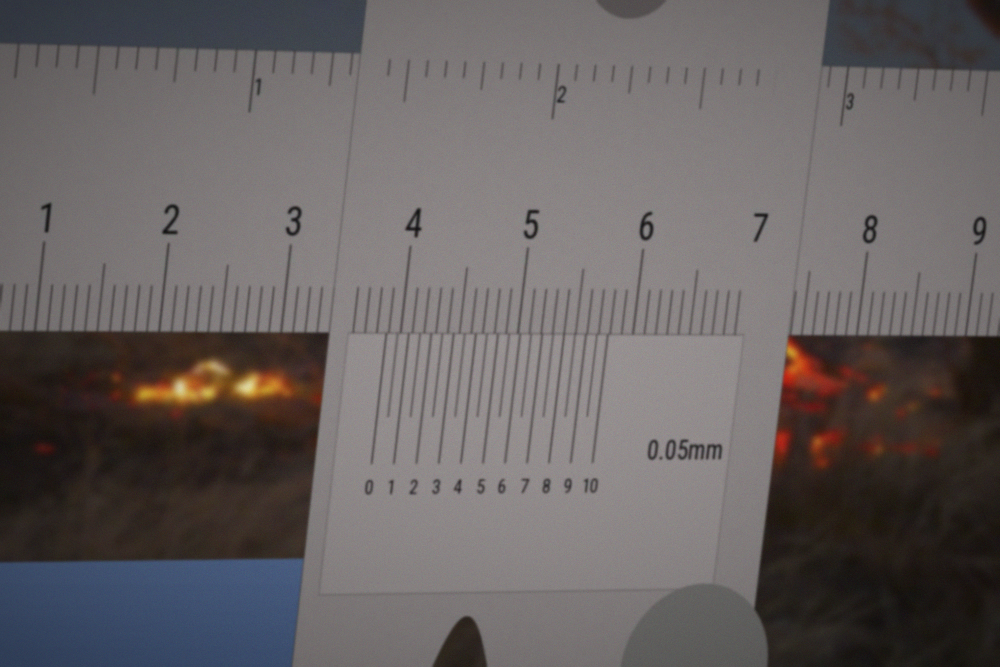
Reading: 38.8; mm
